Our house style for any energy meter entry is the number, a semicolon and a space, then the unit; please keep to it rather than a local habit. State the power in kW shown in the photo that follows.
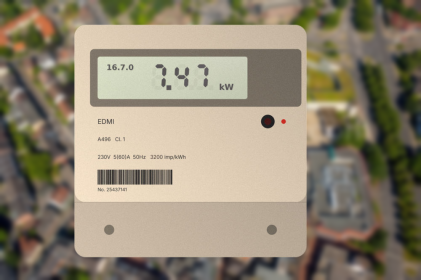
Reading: 7.47; kW
